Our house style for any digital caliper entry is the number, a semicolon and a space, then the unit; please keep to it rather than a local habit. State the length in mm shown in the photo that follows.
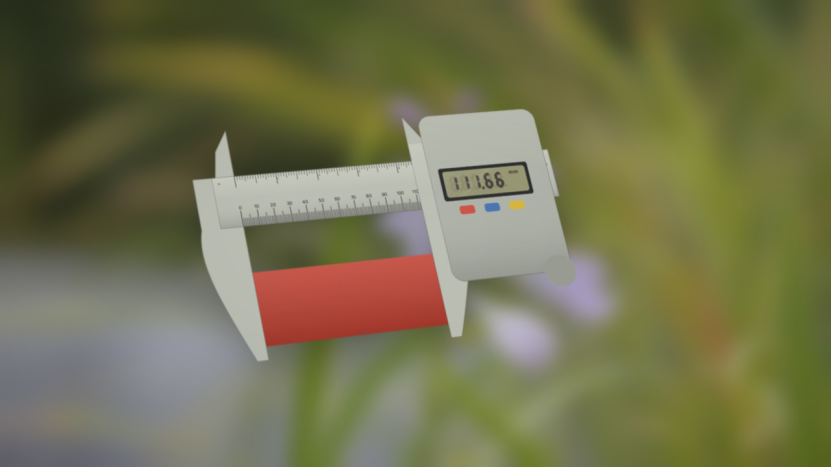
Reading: 111.66; mm
